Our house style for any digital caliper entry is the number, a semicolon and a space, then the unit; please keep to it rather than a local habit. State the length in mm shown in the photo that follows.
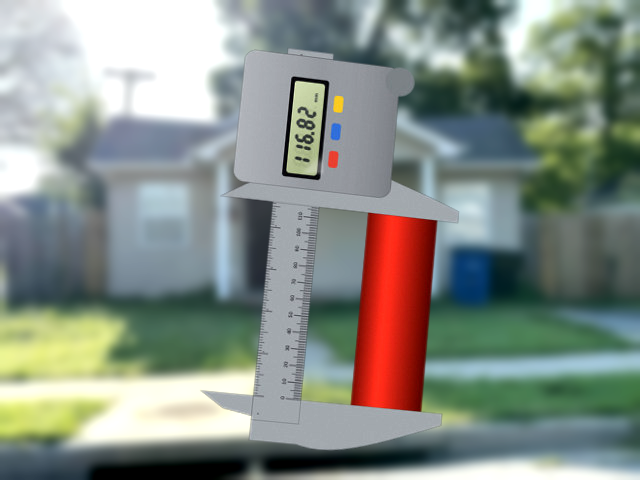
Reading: 116.82; mm
